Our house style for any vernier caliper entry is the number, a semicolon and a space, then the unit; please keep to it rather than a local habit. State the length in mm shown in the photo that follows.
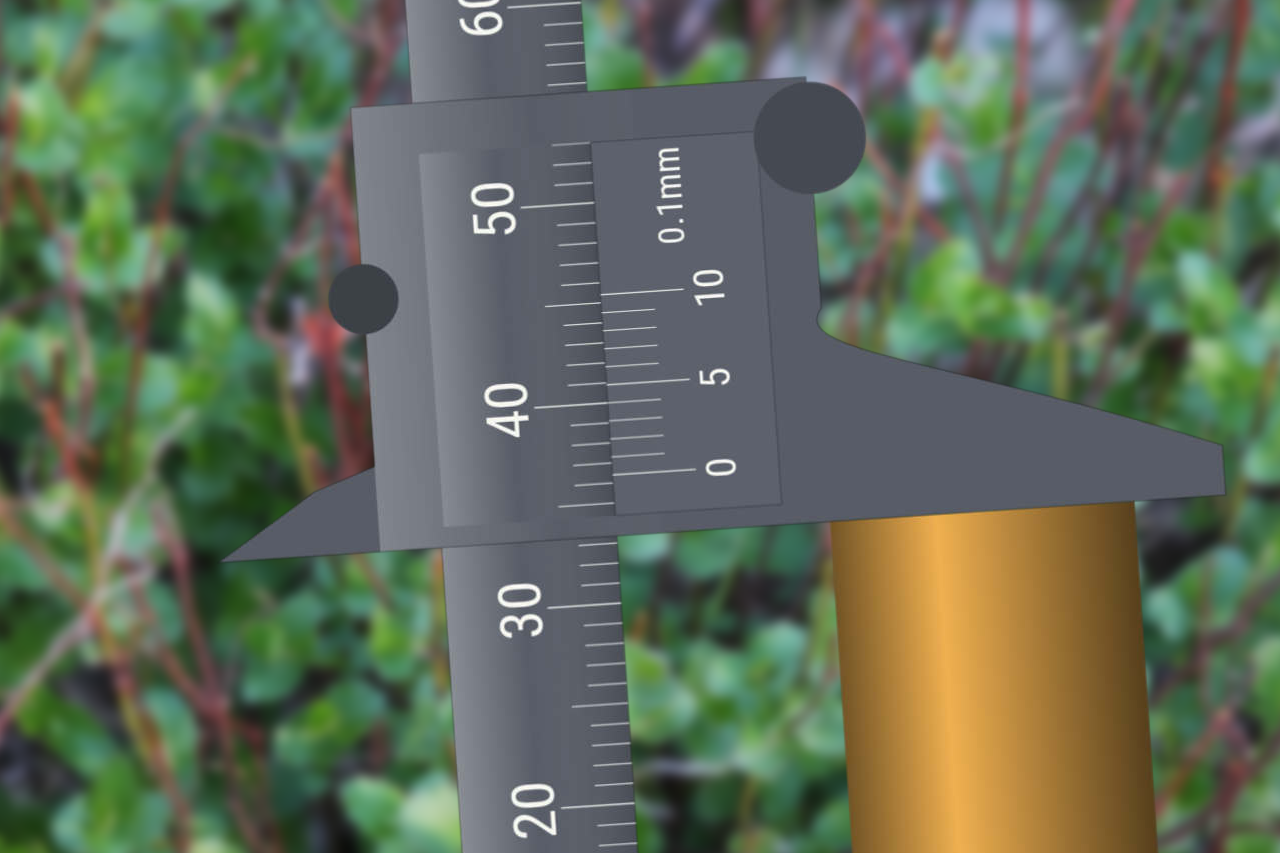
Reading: 36.4; mm
